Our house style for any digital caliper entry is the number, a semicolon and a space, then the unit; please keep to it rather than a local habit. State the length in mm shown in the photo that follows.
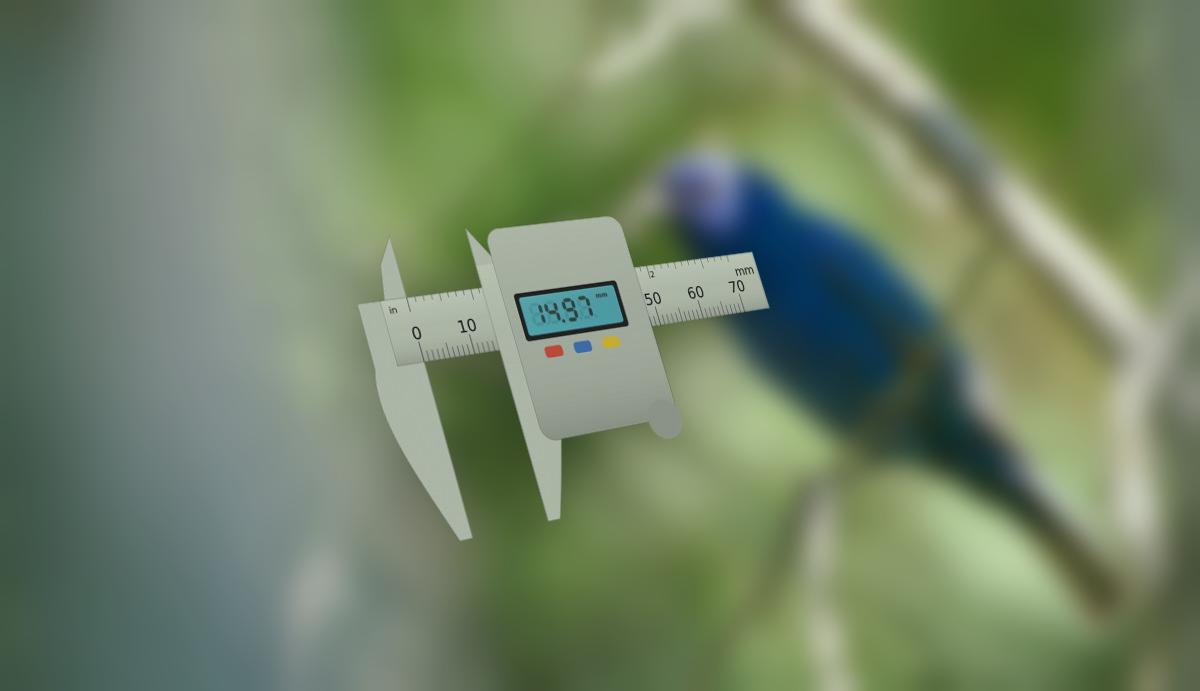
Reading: 14.97; mm
